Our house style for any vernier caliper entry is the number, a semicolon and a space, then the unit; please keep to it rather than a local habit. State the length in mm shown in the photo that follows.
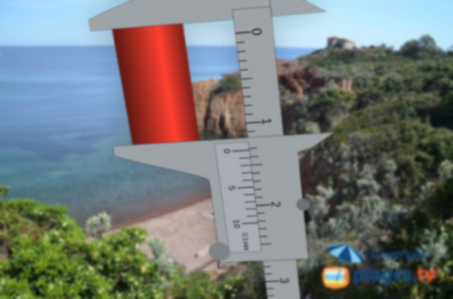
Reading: 13.2; mm
